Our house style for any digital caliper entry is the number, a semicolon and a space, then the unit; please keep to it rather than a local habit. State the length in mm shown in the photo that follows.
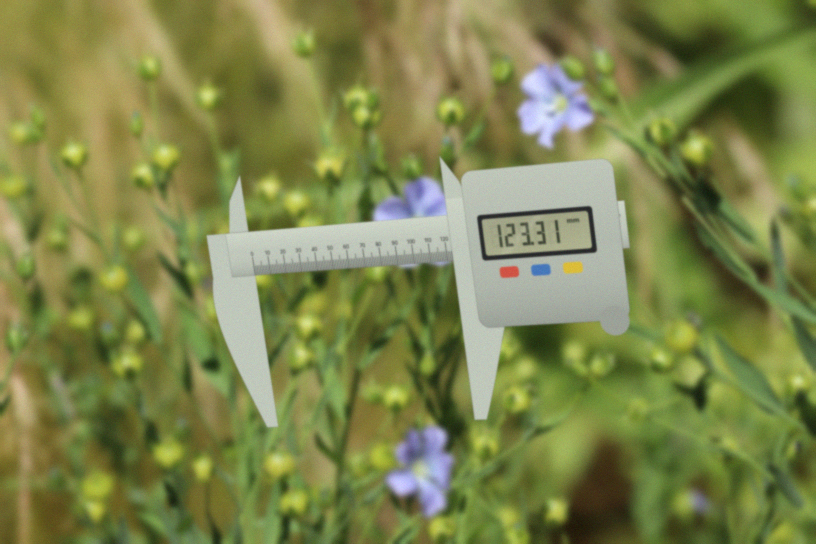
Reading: 123.31; mm
